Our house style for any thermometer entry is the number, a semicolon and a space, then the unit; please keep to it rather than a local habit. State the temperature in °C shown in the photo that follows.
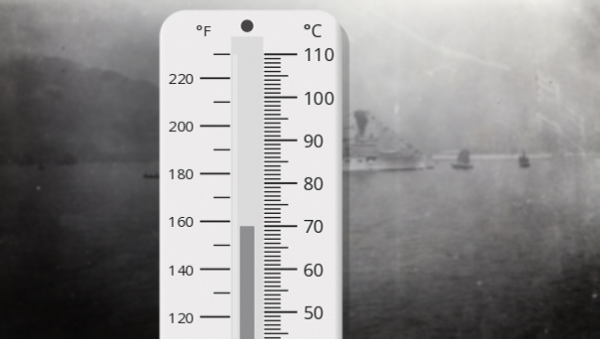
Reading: 70; °C
